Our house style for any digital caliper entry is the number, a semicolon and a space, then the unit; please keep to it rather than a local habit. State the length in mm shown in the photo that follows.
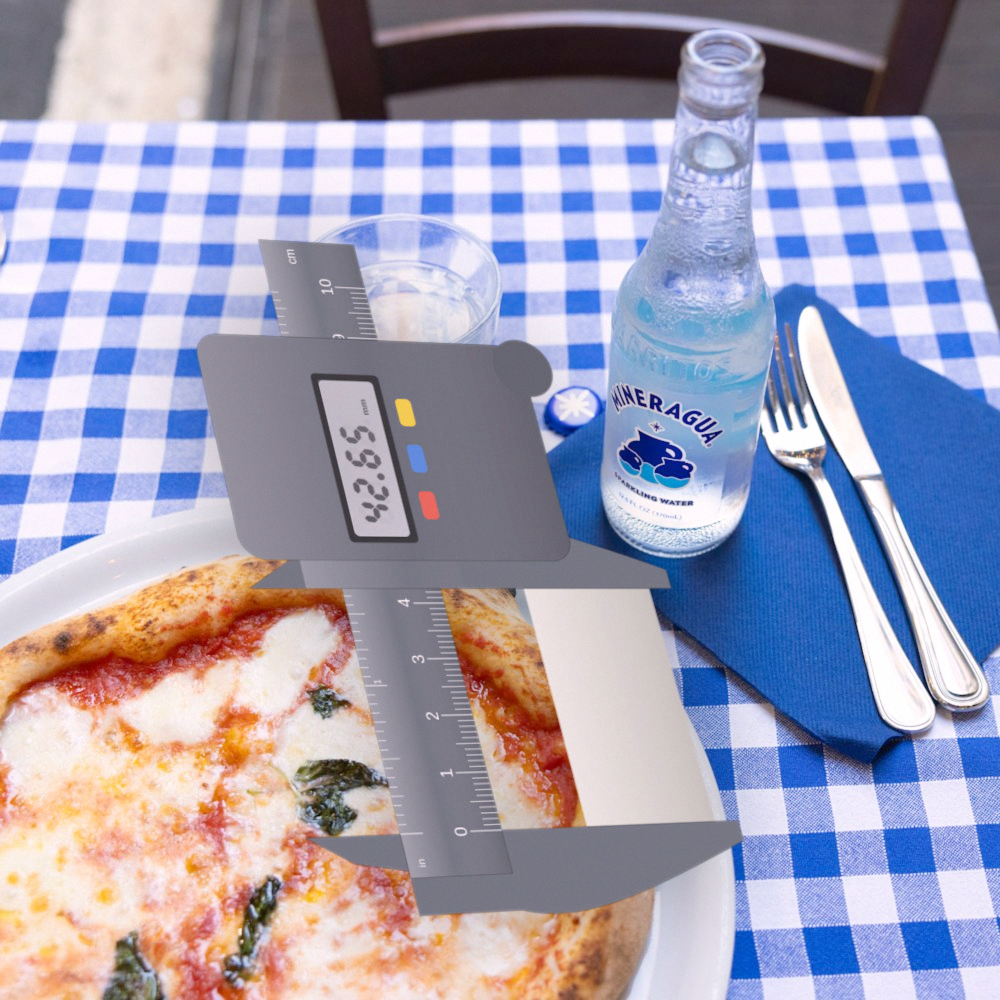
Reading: 42.65; mm
